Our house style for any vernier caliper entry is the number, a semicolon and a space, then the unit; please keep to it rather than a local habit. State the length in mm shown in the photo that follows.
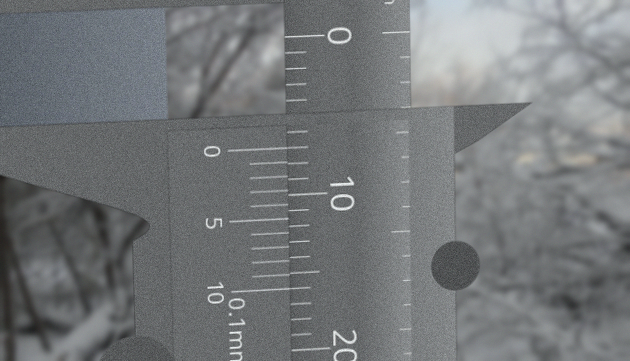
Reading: 7.0; mm
